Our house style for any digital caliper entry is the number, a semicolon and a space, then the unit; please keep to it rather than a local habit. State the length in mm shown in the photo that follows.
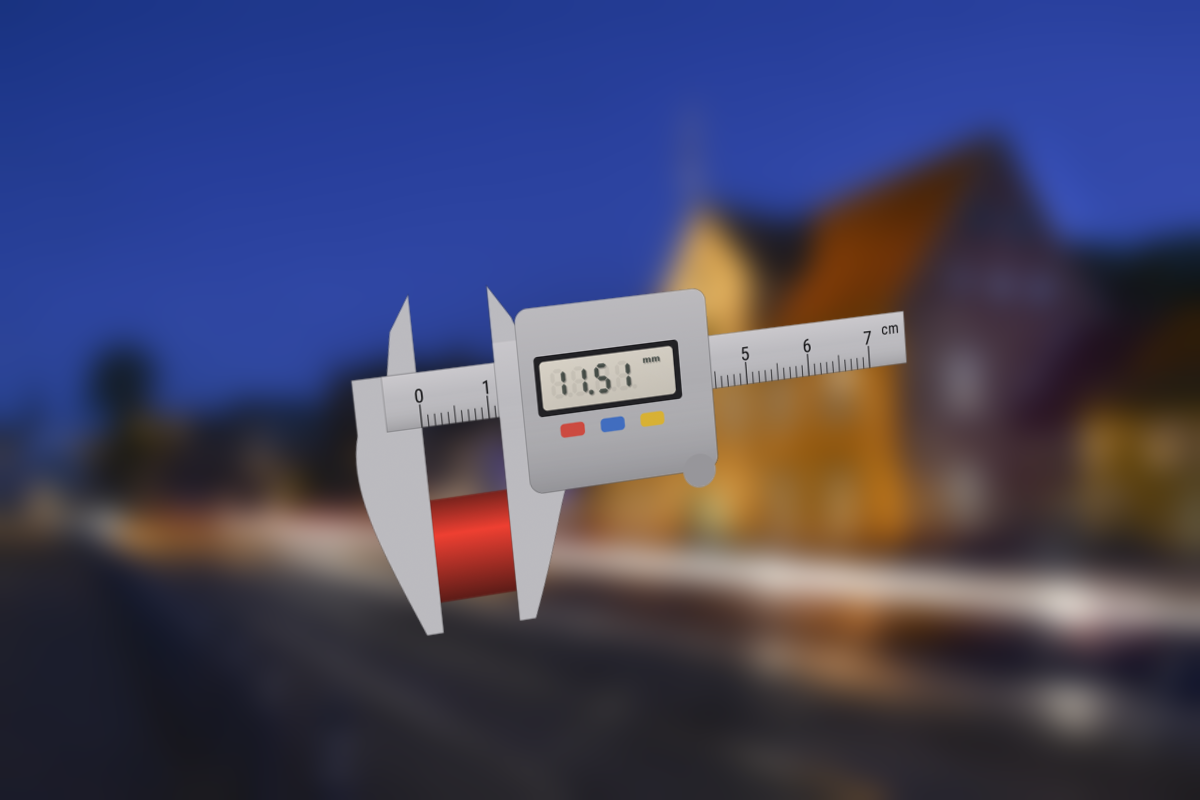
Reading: 11.51; mm
